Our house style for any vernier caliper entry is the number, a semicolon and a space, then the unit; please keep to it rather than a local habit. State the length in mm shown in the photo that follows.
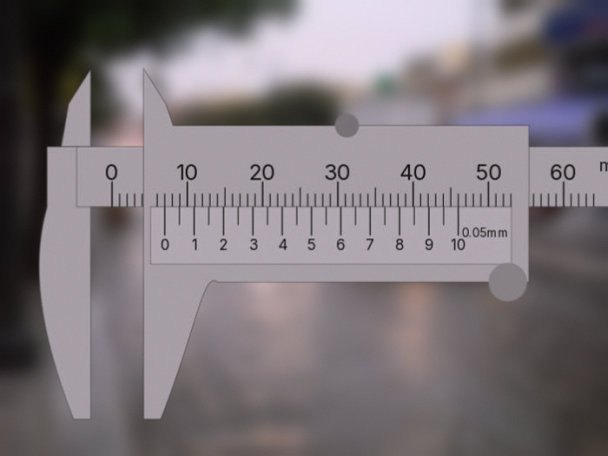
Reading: 7.0; mm
